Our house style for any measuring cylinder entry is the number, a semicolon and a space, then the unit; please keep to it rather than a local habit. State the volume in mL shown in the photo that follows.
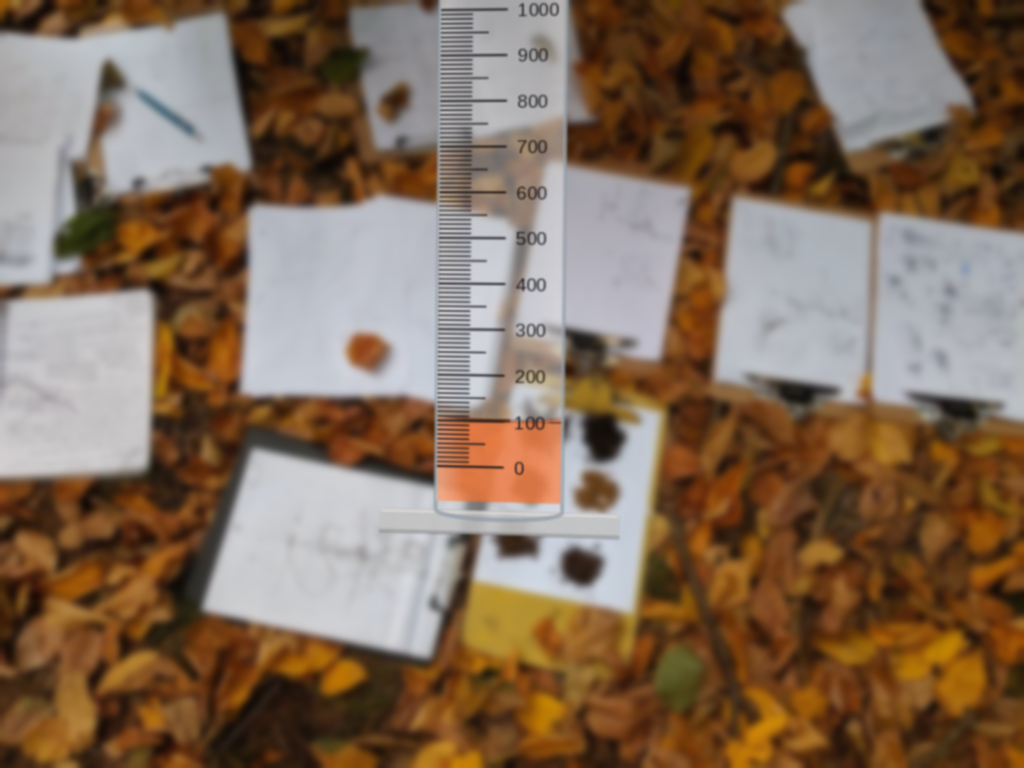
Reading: 100; mL
